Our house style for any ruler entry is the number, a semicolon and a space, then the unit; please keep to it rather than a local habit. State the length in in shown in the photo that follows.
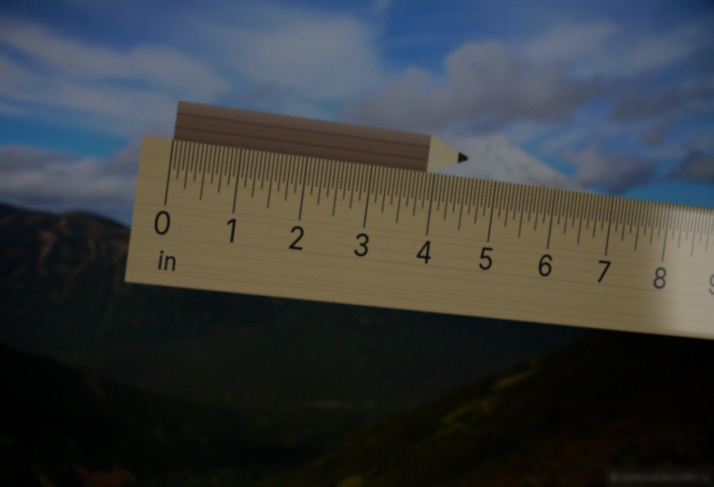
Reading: 4.5; in
